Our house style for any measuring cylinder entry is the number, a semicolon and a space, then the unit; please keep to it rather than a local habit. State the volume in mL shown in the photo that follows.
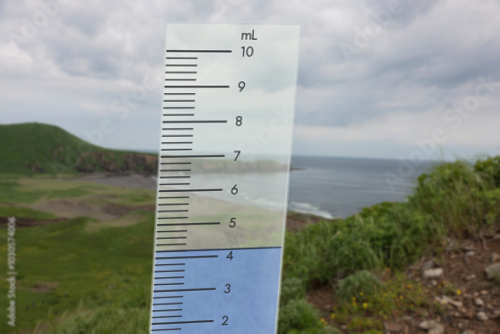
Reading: 4.2; mL
